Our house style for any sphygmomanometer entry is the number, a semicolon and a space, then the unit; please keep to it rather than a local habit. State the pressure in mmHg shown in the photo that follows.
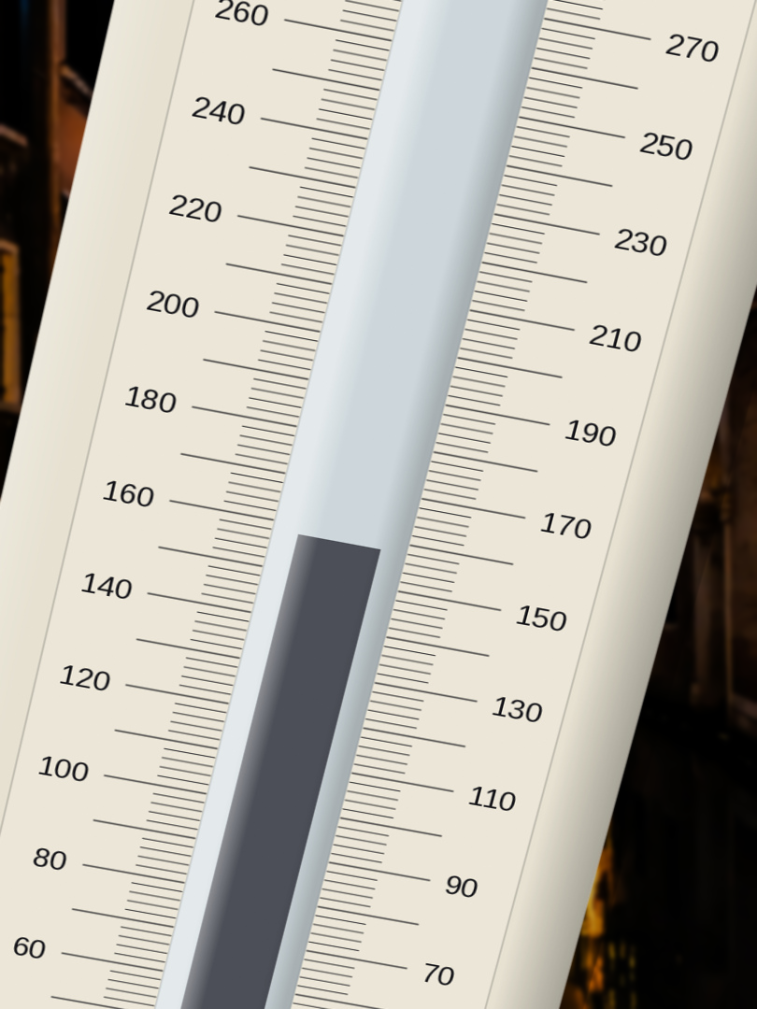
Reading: 158; mmHg
